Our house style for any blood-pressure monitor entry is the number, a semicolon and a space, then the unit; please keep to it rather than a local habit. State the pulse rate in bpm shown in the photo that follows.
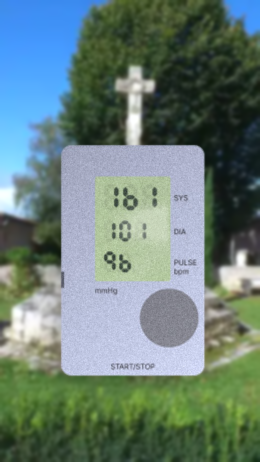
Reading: 96; bpm
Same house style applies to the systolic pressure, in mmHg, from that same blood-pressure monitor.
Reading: 161; mmHg
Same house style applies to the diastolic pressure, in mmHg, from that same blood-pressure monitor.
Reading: 101; mmHg
